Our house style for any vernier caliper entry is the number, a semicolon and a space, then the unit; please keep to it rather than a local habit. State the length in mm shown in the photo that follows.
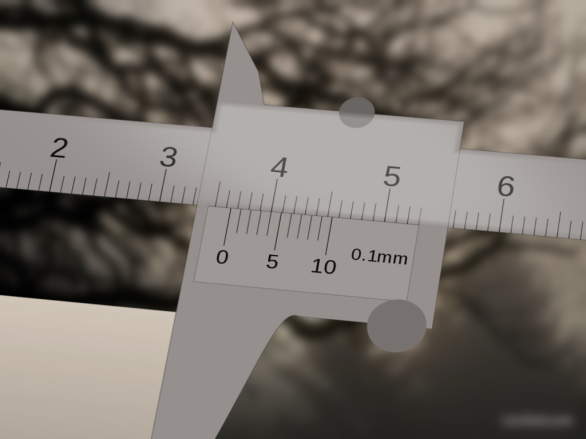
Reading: 36.4; mm
